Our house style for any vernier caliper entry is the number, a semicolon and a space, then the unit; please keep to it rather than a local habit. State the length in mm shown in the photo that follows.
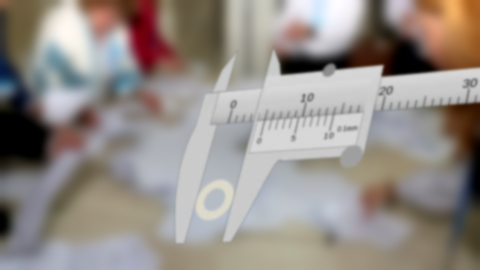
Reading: 5.0; mm
